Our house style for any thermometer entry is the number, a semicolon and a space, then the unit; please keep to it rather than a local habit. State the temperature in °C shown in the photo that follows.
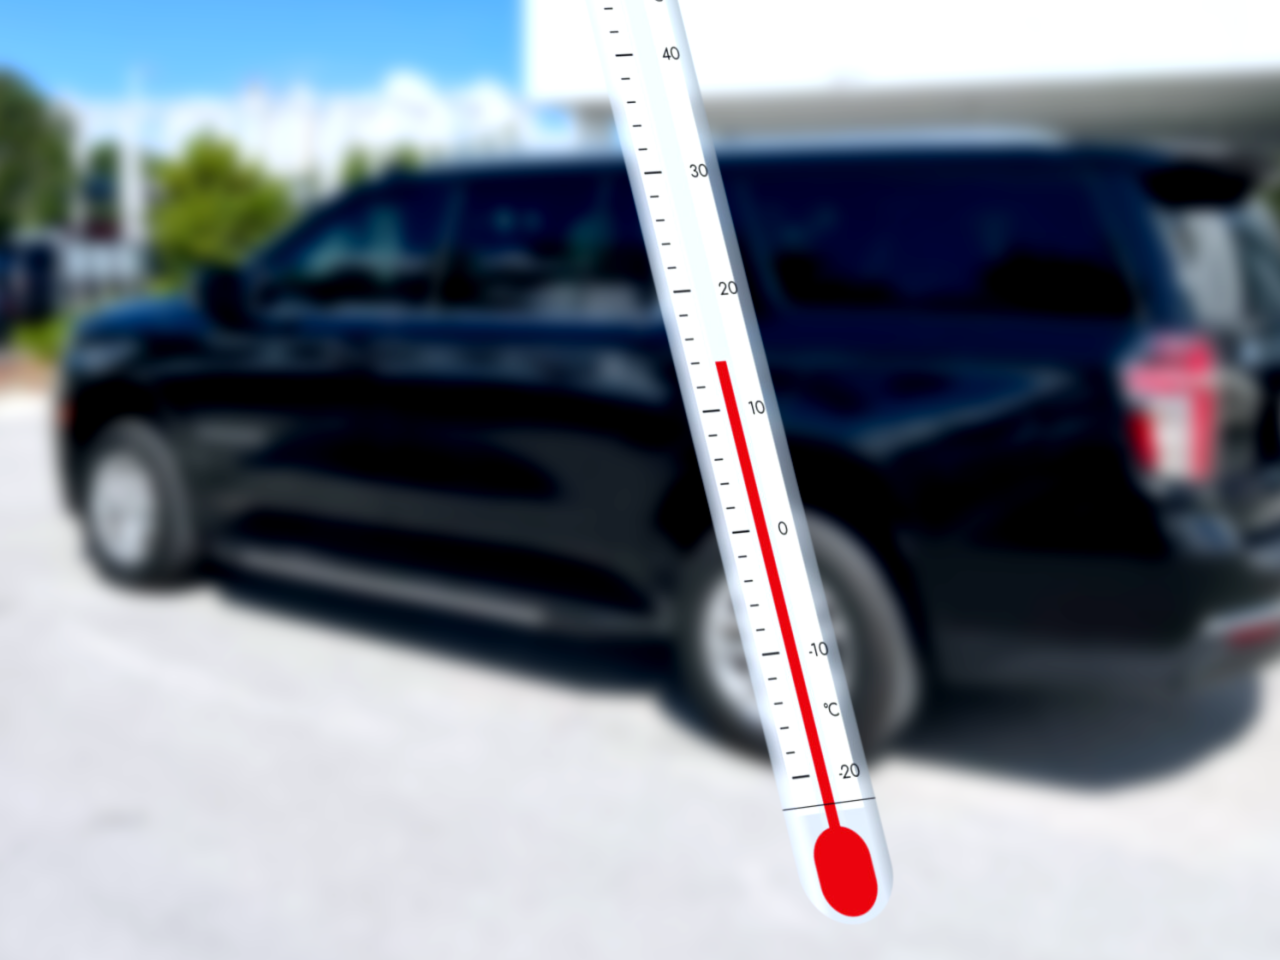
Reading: 14; °C
